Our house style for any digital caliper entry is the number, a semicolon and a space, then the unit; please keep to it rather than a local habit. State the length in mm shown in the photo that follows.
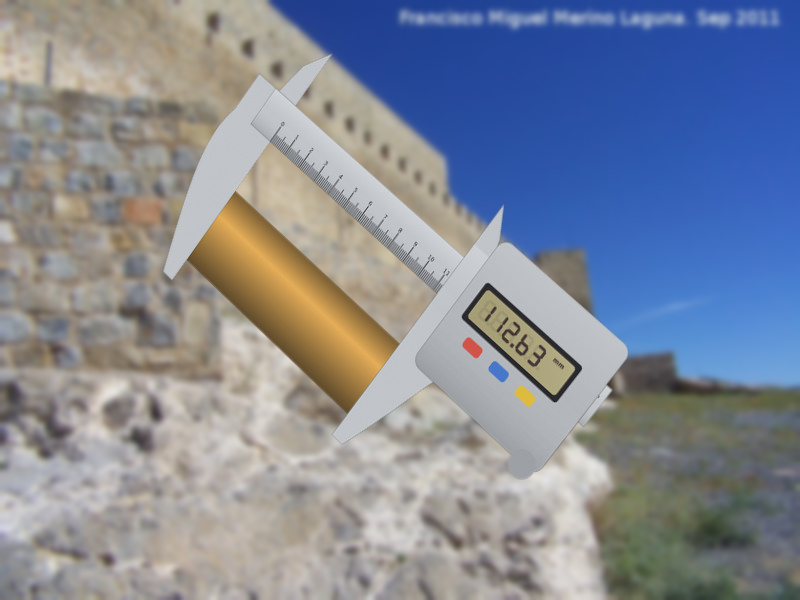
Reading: 112.63; mm
